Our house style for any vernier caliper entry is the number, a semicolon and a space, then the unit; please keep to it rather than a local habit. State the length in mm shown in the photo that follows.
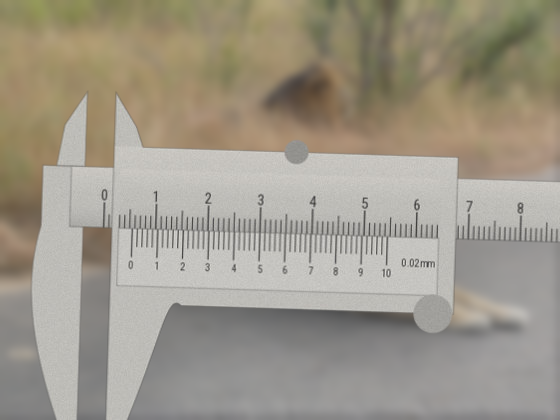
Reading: 5.5; mm
